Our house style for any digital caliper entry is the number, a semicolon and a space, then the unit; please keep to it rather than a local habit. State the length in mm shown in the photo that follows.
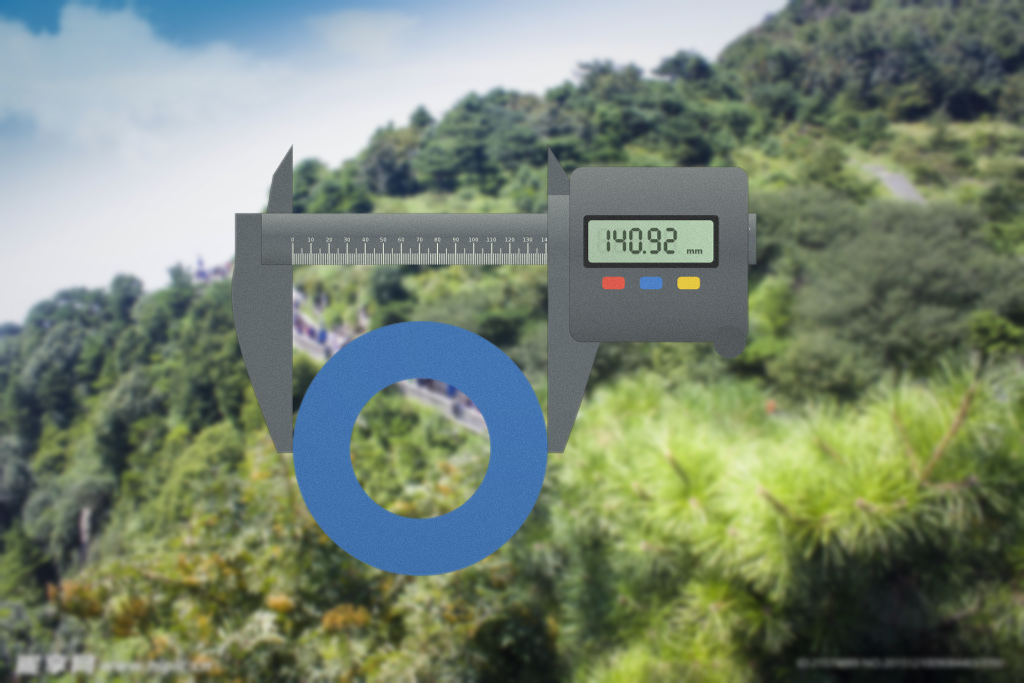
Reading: 140.92; mm
